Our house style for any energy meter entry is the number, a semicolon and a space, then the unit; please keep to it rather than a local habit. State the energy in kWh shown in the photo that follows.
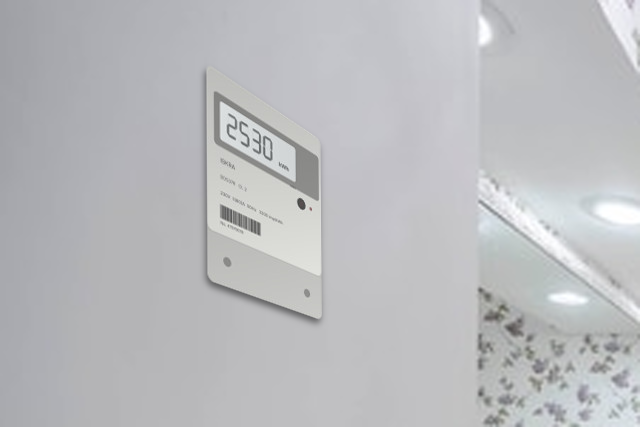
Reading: 2530; kWh
